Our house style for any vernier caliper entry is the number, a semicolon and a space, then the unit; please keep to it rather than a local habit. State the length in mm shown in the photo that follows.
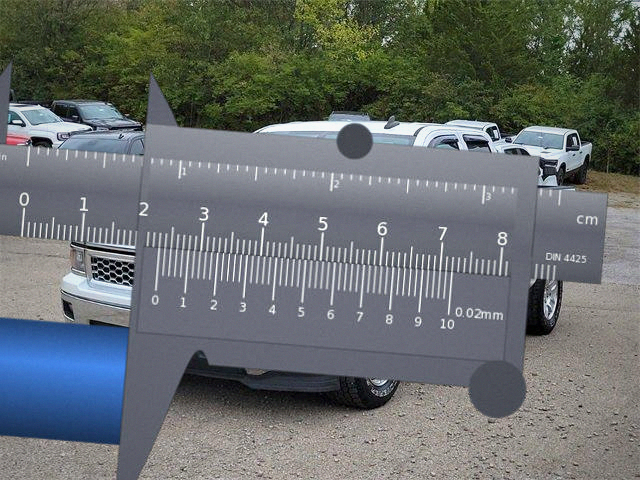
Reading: 23.0; mm
